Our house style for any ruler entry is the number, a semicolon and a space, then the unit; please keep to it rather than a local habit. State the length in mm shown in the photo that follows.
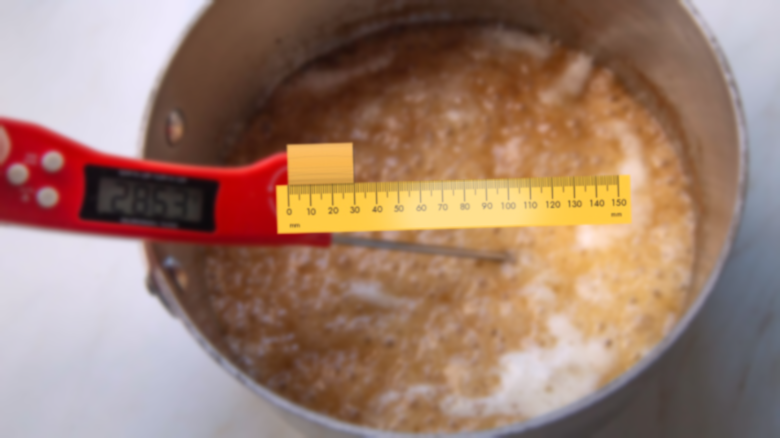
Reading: 30; mm
